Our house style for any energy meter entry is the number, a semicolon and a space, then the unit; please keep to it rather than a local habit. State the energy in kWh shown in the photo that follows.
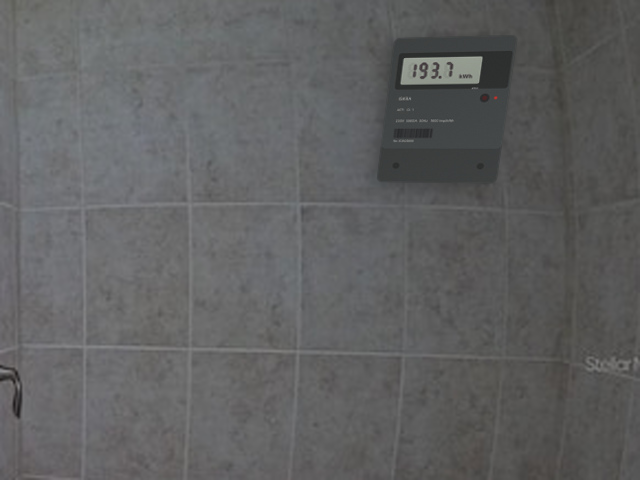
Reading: 193.7; kWh
